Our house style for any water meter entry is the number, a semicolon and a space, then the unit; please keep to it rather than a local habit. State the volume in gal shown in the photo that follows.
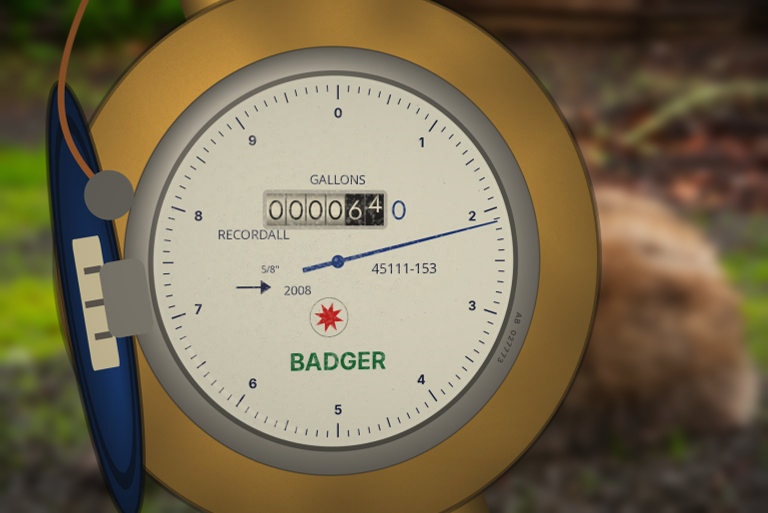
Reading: 642.1; gal
